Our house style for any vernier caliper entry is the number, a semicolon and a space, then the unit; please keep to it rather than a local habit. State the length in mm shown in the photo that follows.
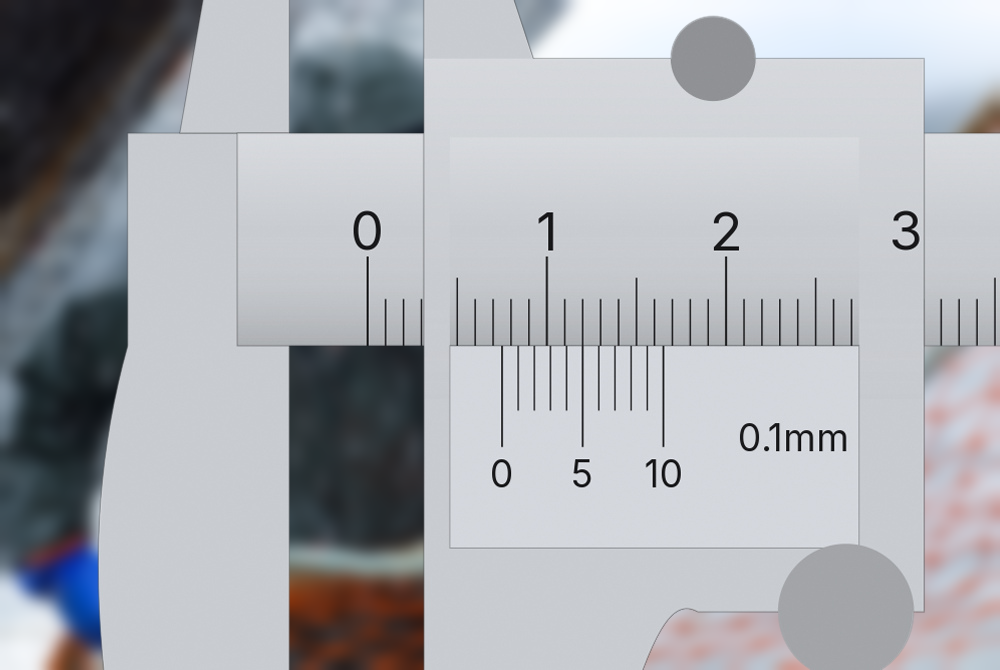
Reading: 7.5; mm
